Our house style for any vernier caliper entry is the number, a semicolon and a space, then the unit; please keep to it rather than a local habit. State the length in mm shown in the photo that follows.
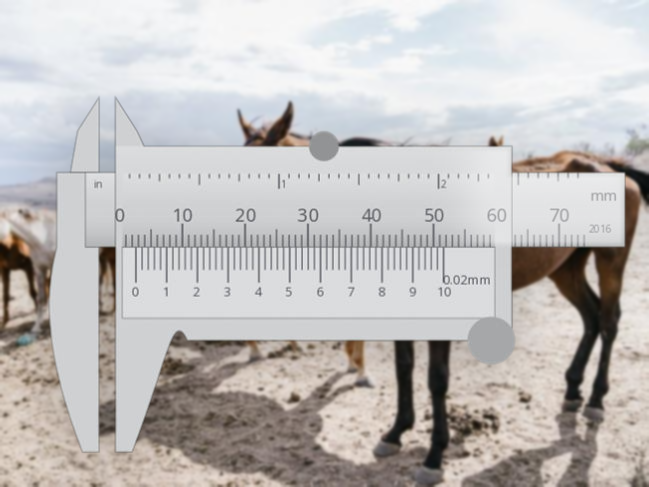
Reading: 2.6; mm
